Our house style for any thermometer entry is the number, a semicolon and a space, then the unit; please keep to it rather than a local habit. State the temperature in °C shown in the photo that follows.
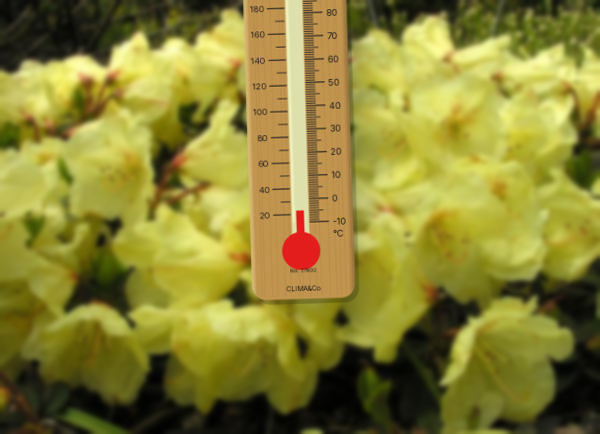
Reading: -5; °C
